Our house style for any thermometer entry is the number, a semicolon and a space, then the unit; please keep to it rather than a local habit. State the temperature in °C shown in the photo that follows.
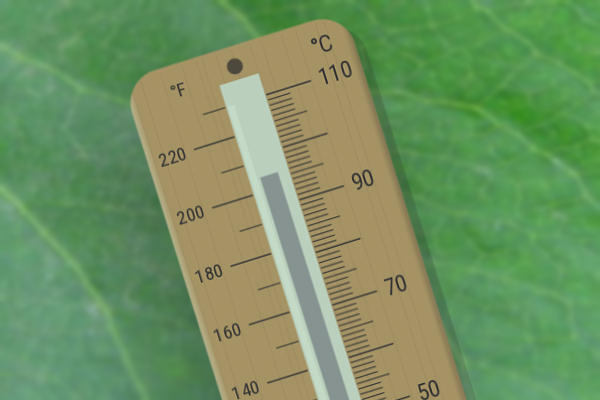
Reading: 96; °C
